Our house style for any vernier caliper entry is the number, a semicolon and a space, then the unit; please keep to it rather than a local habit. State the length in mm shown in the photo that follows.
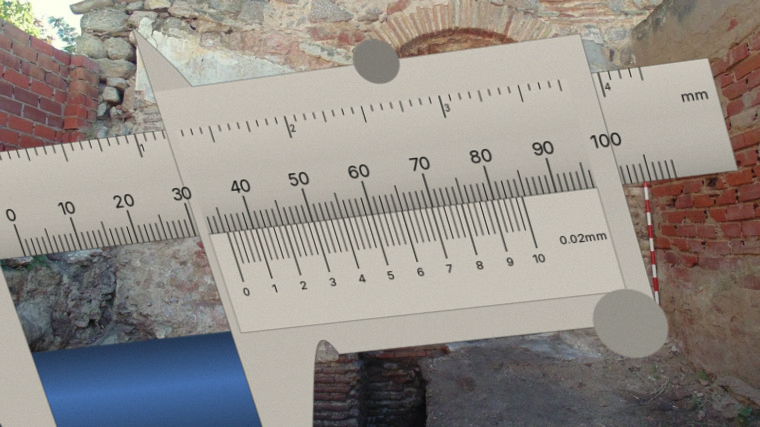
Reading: 35.5; mm
